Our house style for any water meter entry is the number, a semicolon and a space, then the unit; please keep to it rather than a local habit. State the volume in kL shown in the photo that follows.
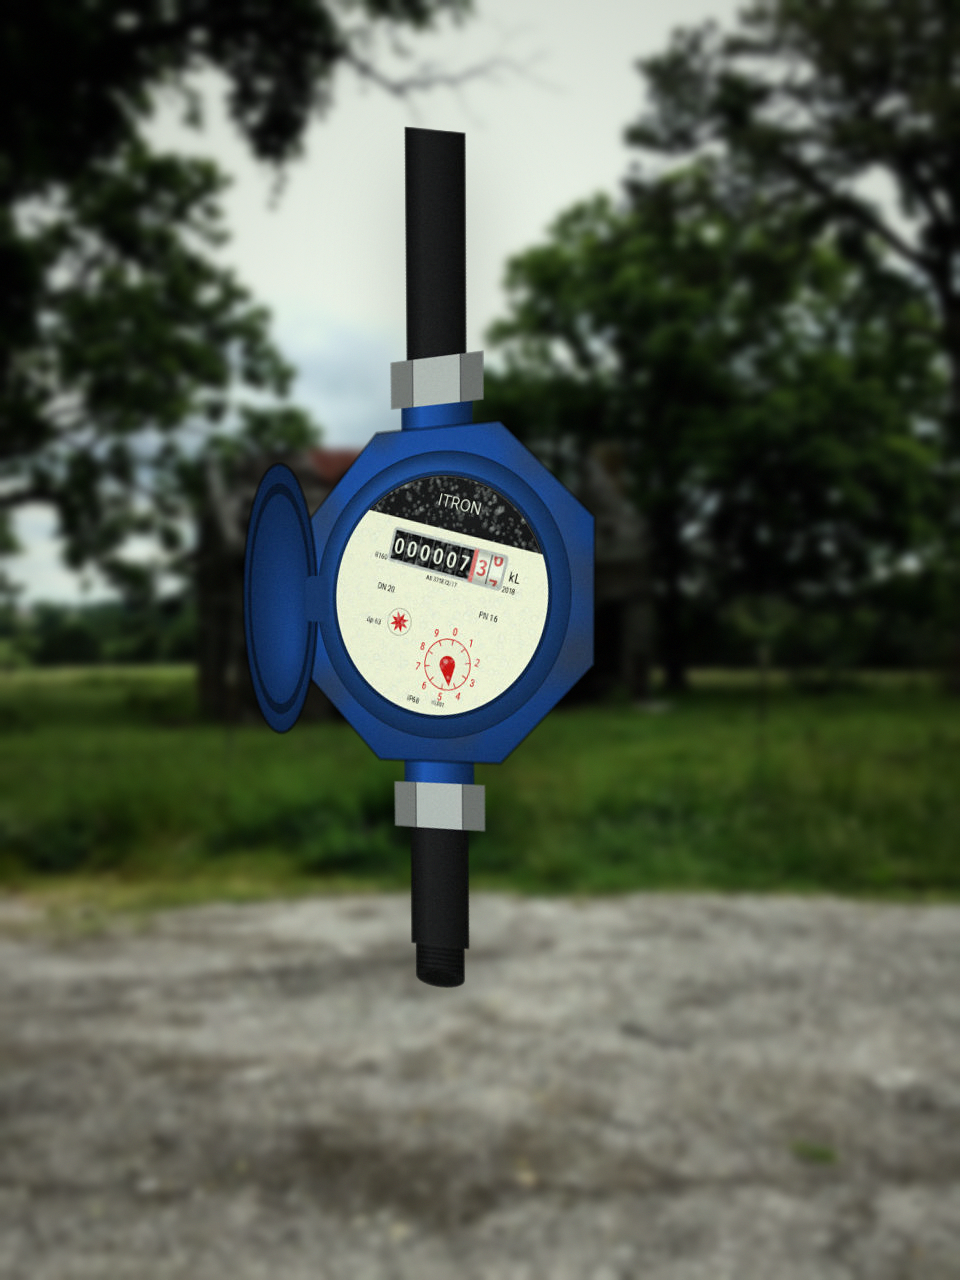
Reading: 7.364; kL
